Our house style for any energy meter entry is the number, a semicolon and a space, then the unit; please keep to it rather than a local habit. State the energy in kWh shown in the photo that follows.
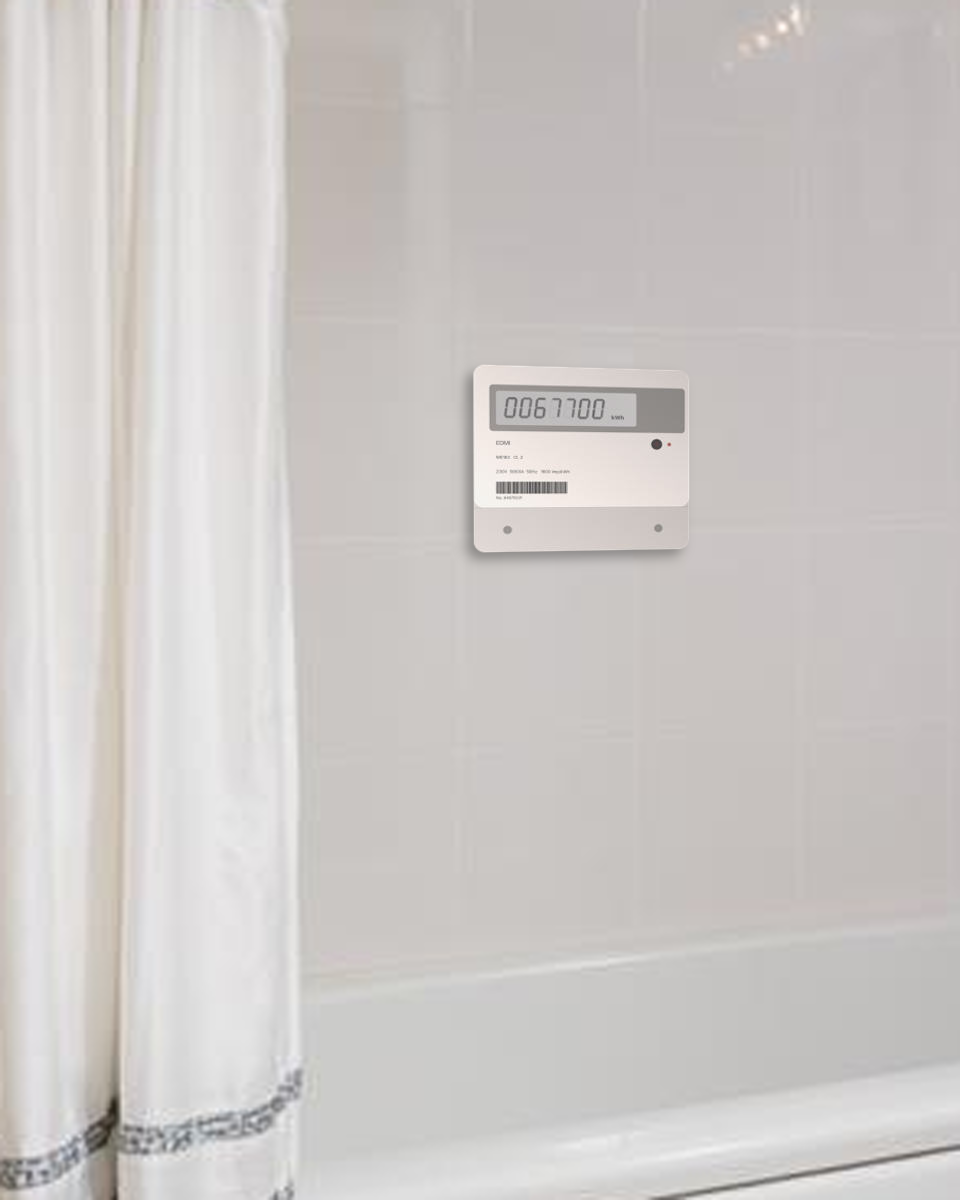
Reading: 67700; kWh
